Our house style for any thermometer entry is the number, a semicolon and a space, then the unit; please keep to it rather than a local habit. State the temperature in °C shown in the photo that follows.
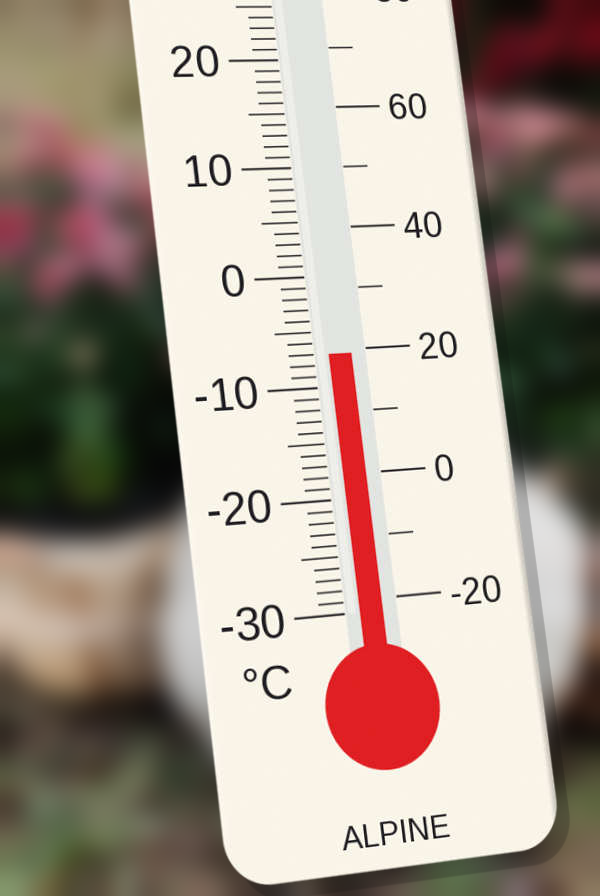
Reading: -7; °C
